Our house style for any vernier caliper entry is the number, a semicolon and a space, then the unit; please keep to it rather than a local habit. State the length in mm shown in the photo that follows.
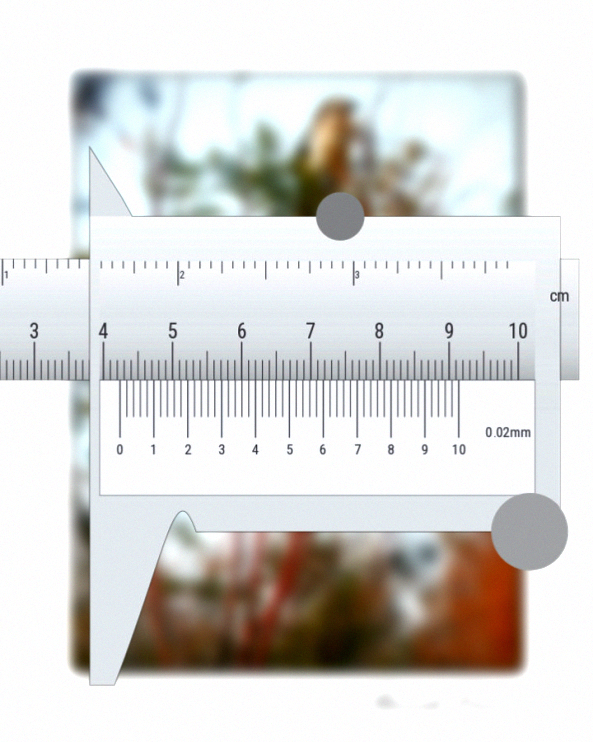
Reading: 42.4; mm
